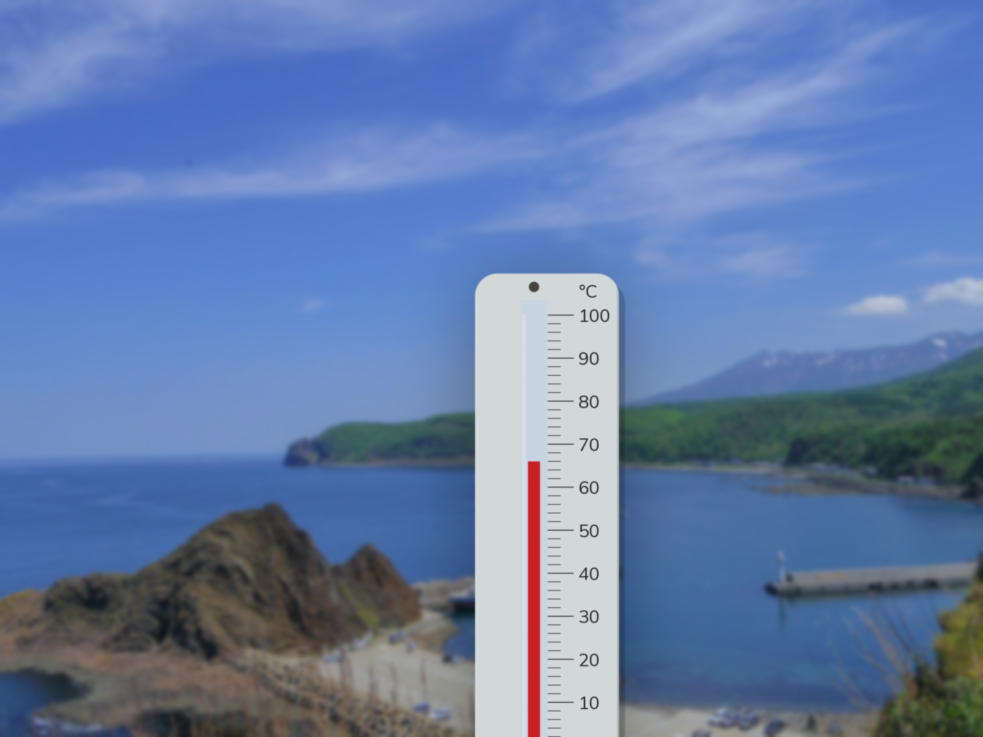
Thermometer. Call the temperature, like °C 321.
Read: °C 66
